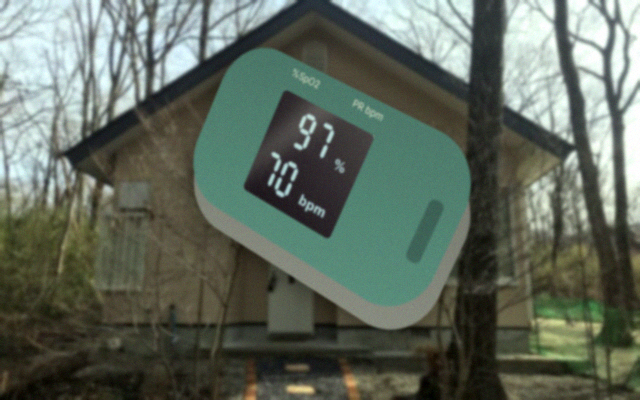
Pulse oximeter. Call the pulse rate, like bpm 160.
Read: bpm 70
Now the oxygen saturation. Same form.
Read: % 97
